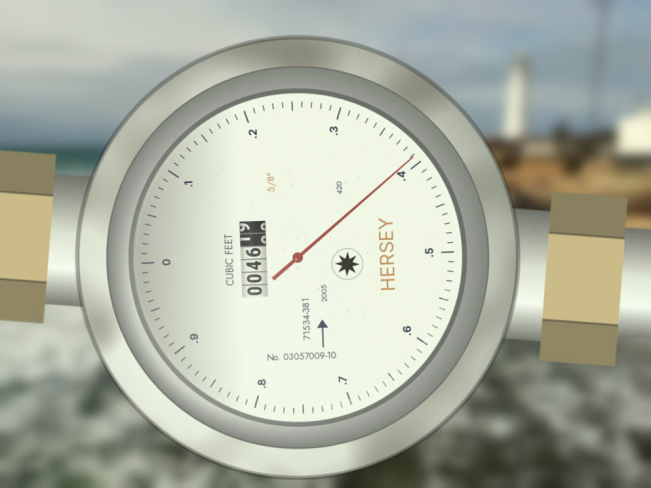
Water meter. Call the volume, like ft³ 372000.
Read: ft³ 4619.39
